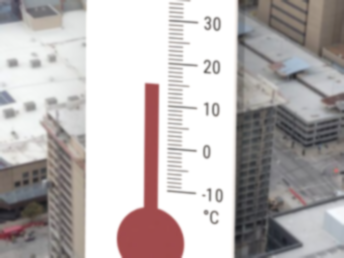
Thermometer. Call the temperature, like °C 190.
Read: °C 15
